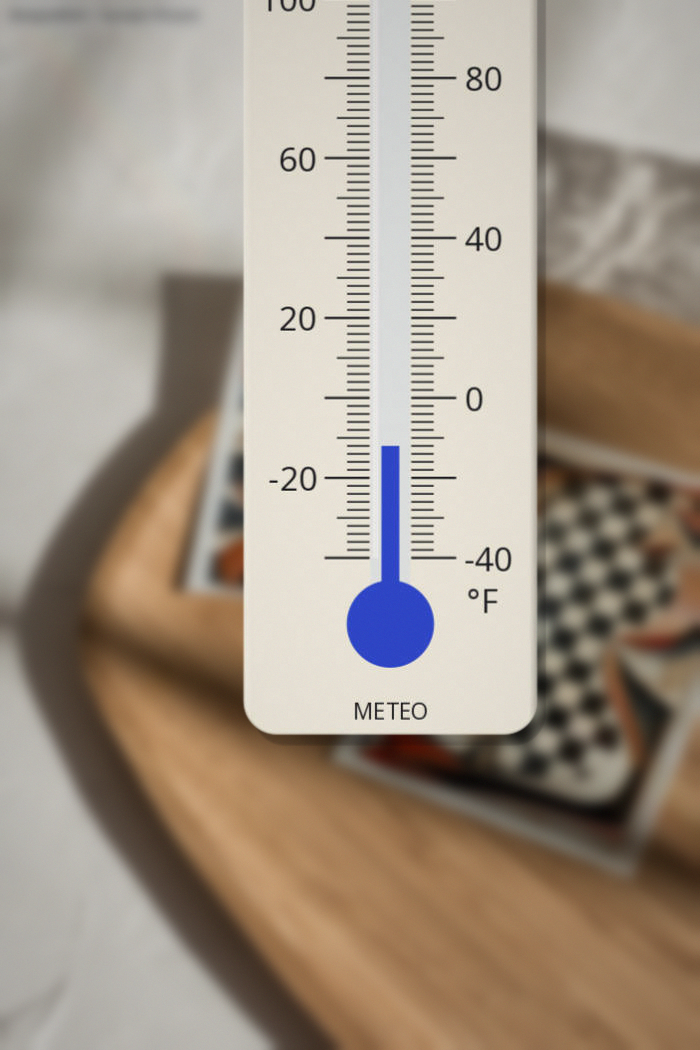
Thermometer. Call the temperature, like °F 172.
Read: °F -12
